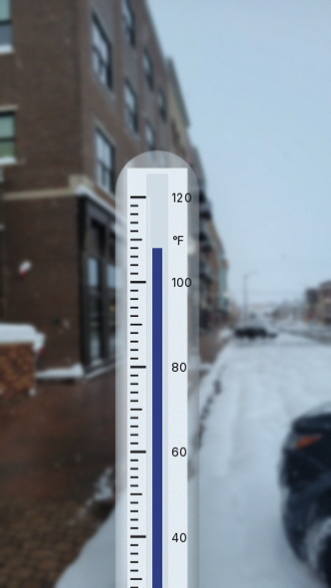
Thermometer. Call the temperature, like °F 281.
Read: °F 108
